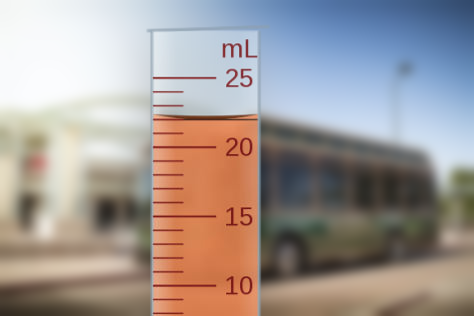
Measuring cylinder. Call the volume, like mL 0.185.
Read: mL 22
